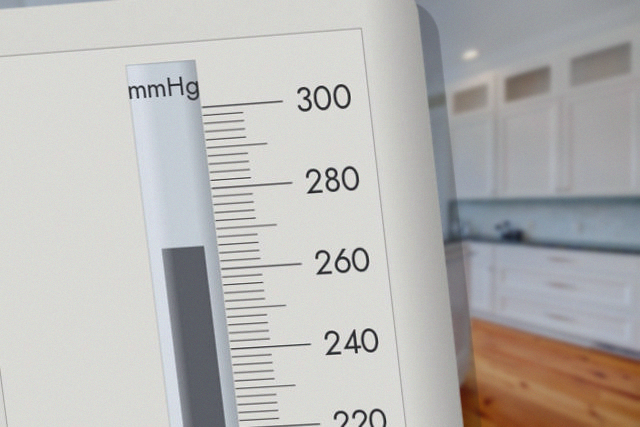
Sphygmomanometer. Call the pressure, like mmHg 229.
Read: mmHg 266
